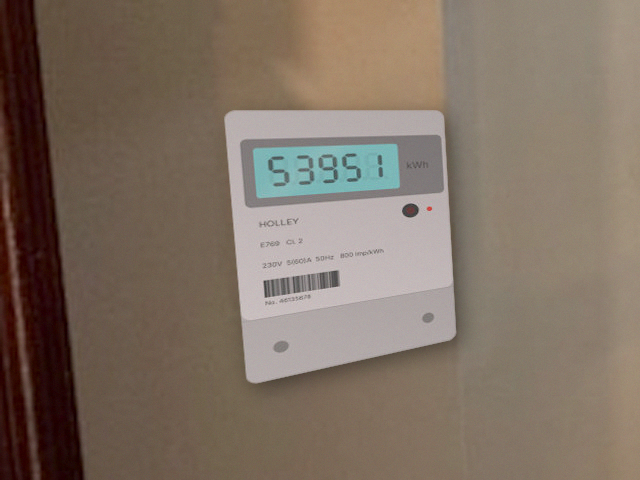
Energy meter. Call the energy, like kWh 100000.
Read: kWh 53951
